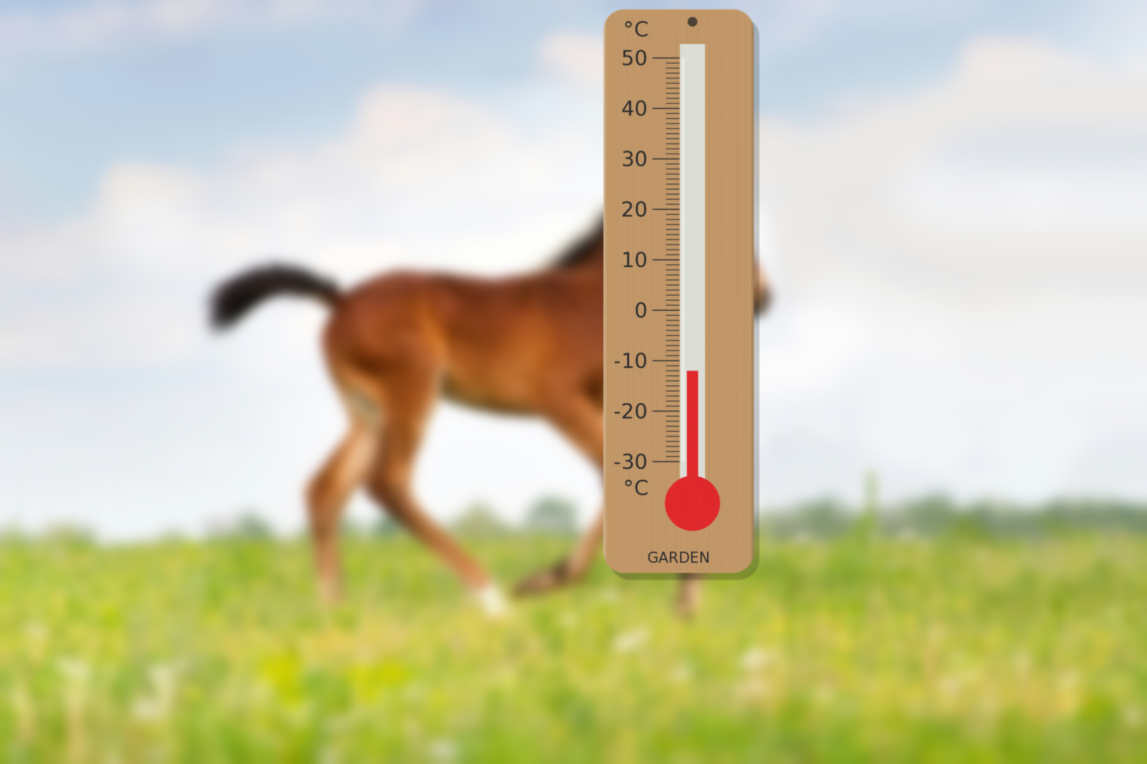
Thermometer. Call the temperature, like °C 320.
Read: °C -12
